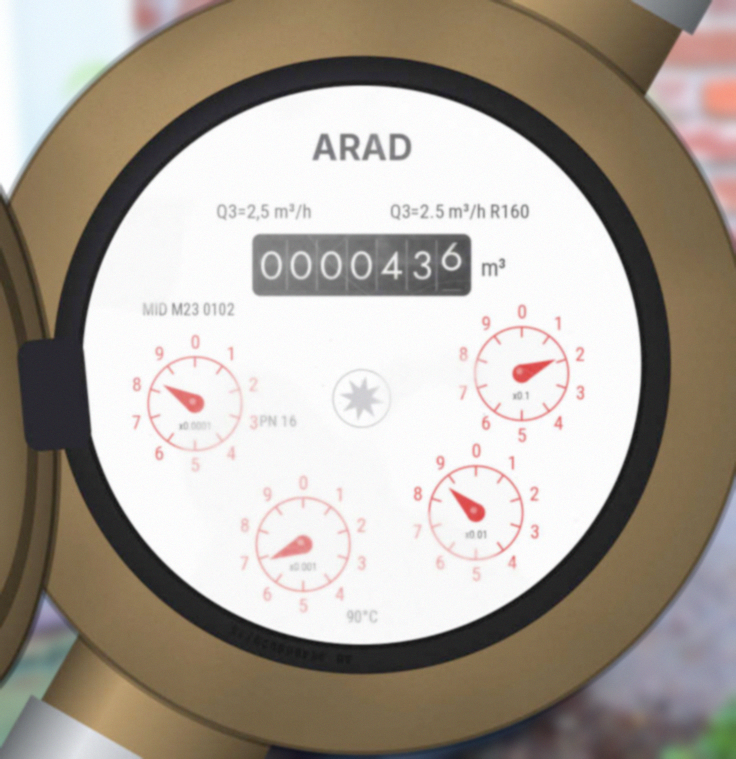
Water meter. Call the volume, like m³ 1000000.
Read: m³ 436.1868
